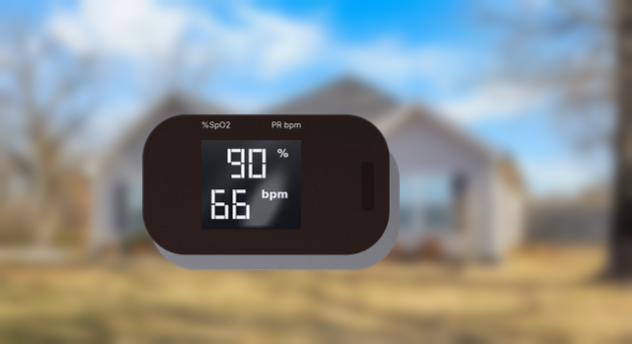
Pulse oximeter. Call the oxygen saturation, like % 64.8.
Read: % 90
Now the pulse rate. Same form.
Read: bpm 66
